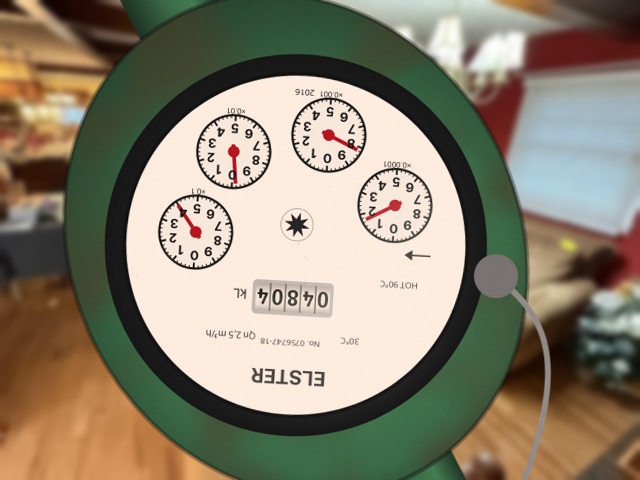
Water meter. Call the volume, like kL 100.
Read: kL 4804.3981
